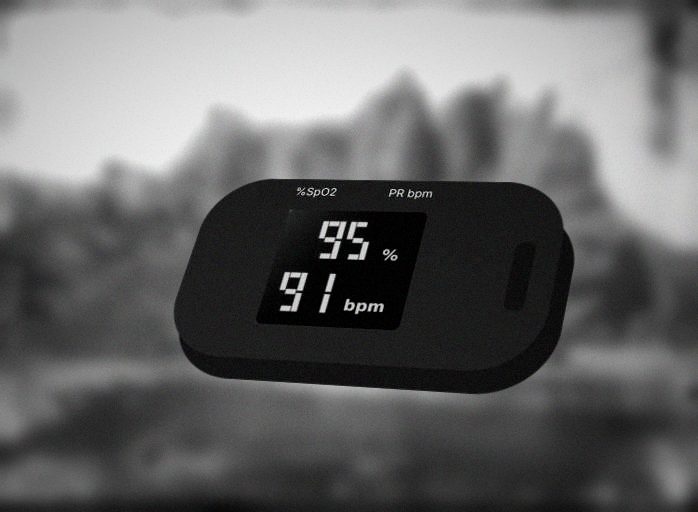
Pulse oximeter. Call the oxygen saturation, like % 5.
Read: % 95
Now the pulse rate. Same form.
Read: bpm 91
